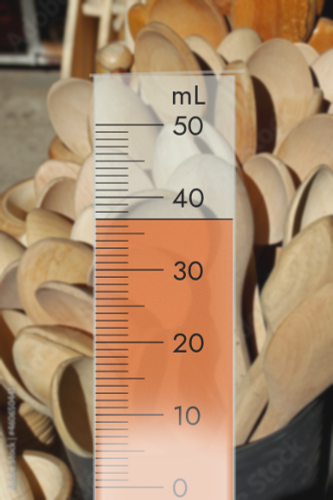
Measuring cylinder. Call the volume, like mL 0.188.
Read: mL 37
